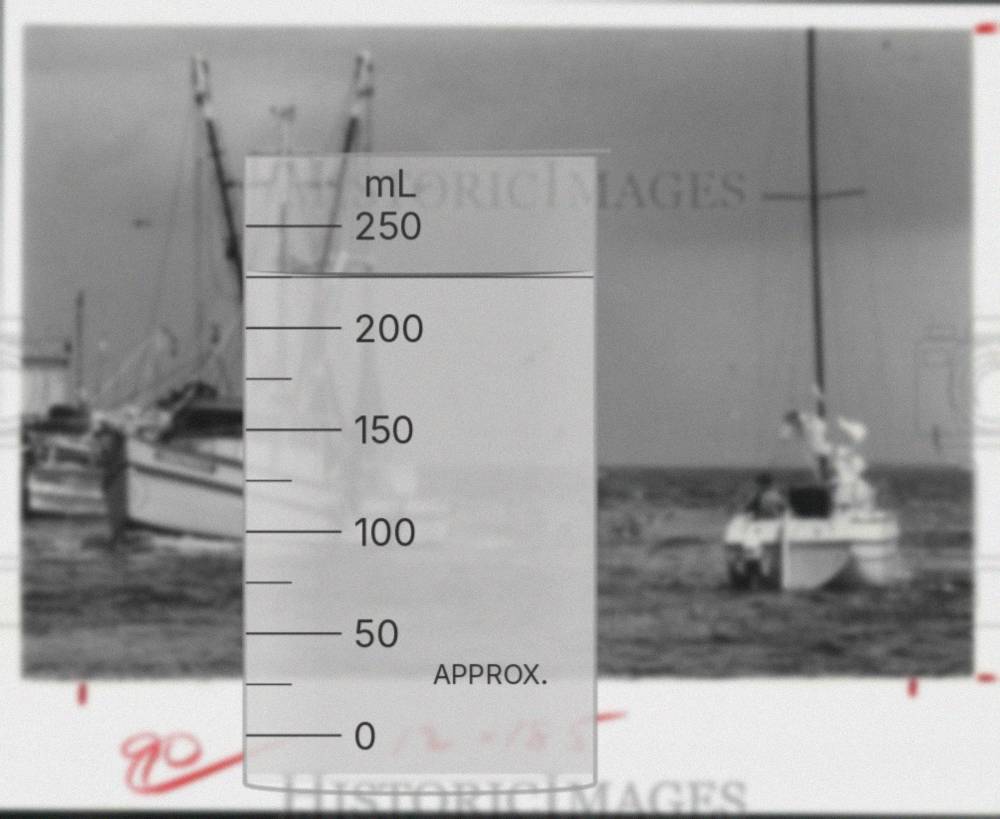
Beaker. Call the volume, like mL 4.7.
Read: mL 225
